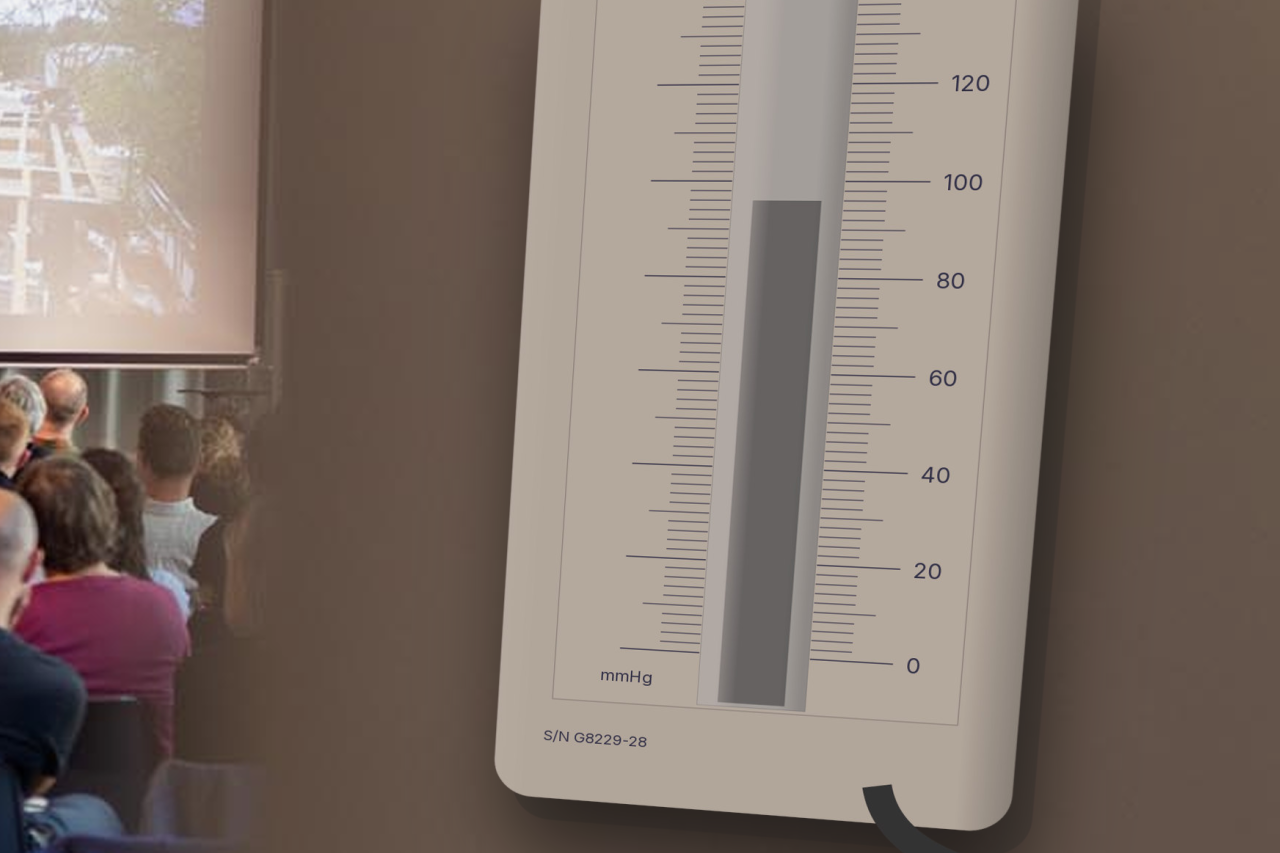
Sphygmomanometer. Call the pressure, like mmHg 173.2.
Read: mmHg 96
